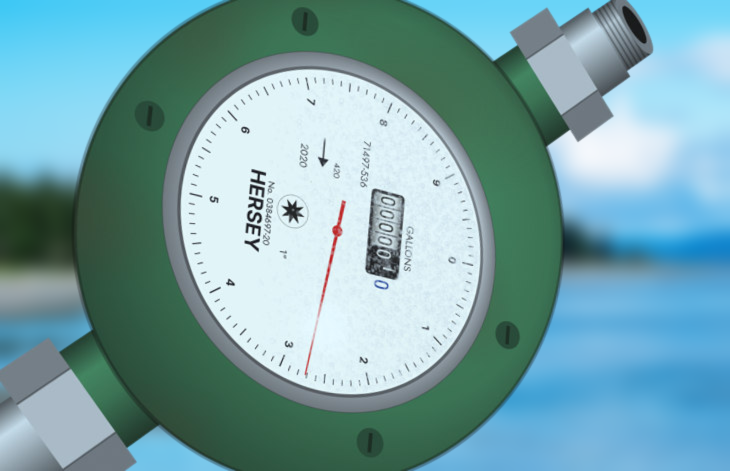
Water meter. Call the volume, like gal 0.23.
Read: gal 12.7
